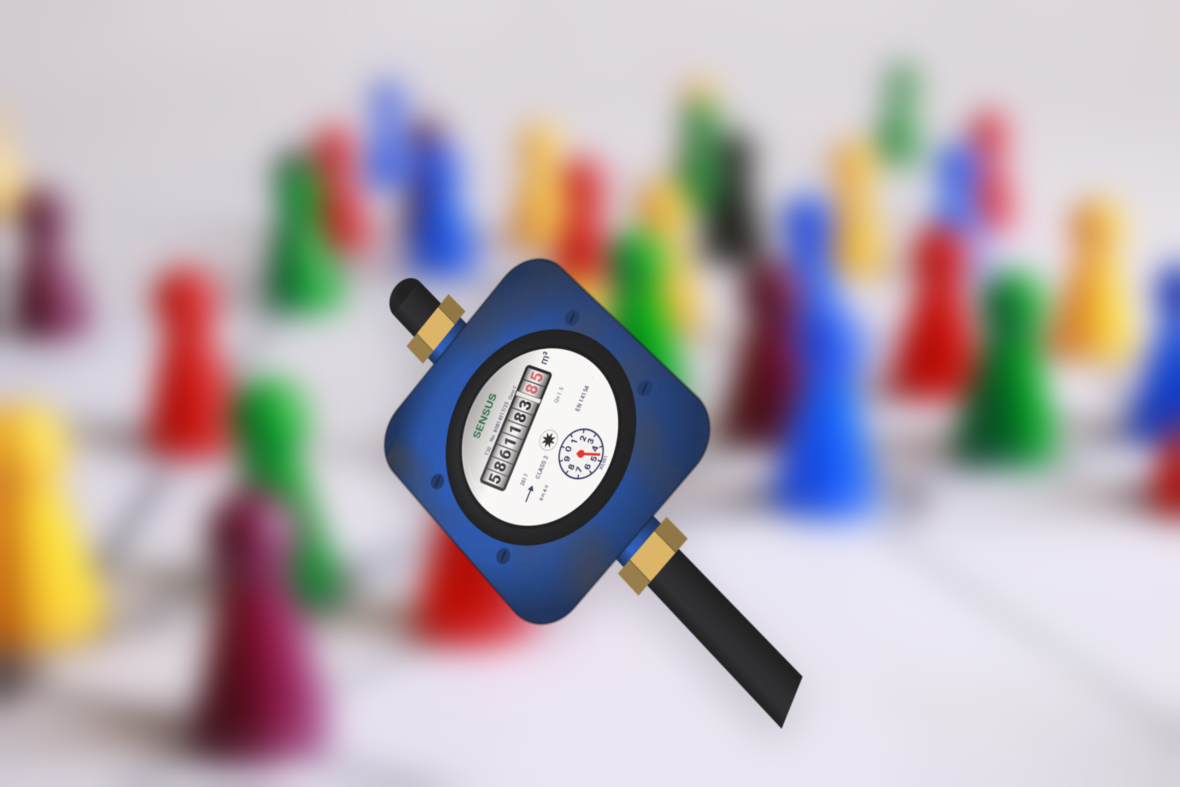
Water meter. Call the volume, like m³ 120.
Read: m³ 5861183.854
